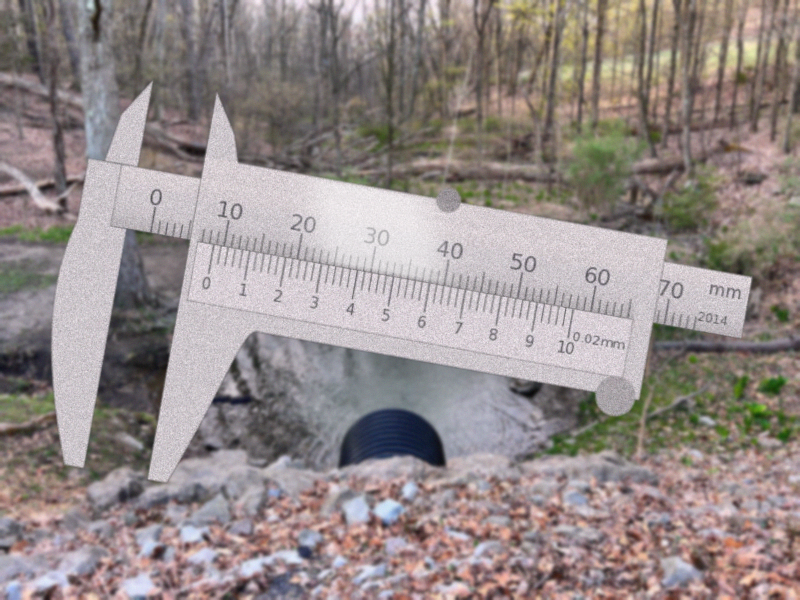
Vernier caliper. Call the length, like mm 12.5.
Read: mm 8.6
